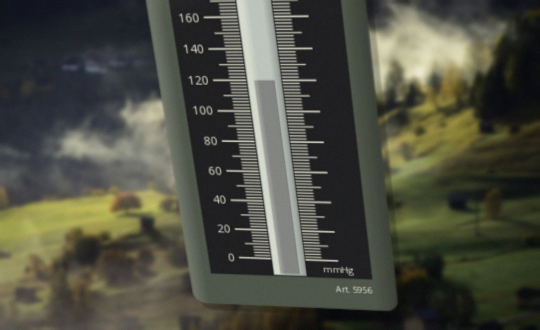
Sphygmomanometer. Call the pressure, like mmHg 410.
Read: mmHg 120
